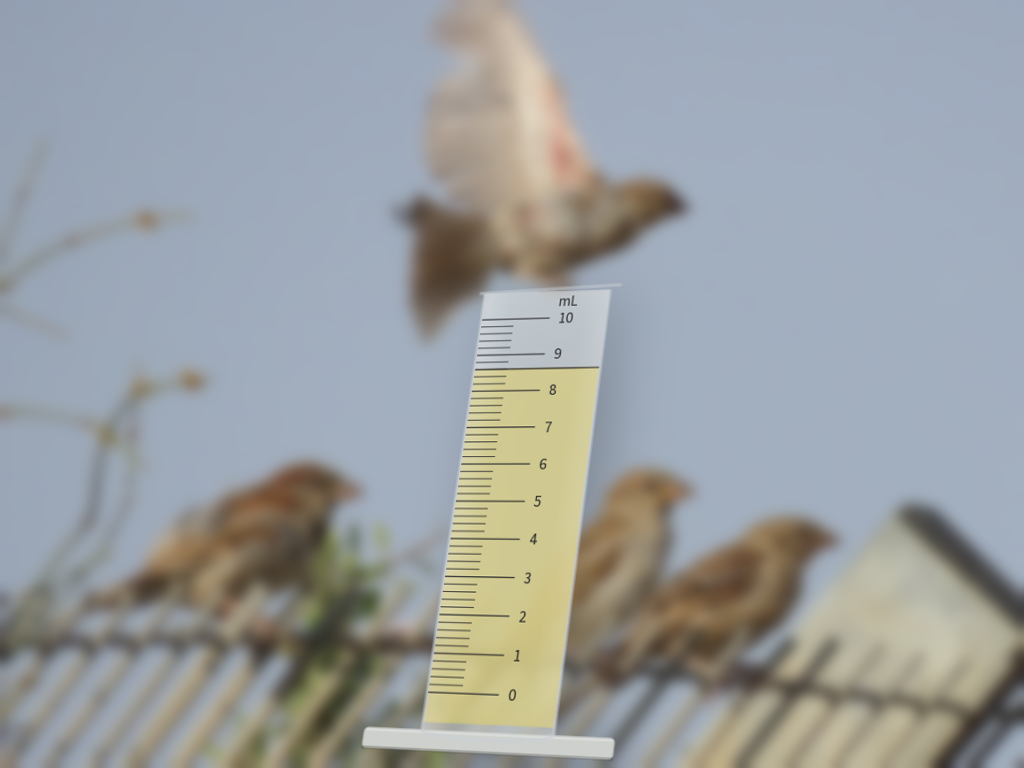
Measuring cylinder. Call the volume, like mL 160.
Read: mL 8.6
